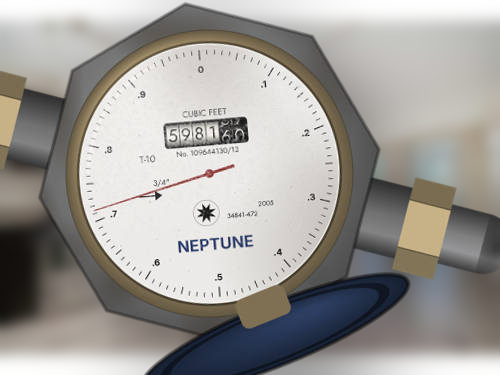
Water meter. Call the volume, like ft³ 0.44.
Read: ft³ 598159.71
